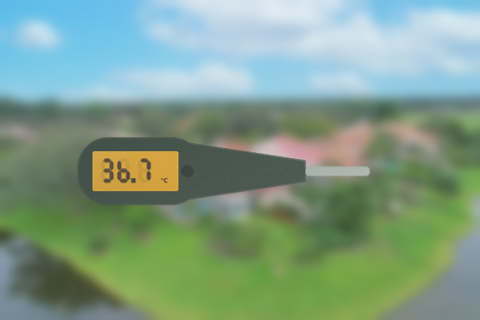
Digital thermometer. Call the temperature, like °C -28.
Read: °C 36.7
